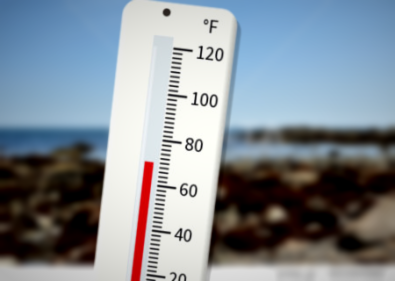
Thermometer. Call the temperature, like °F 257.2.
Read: °F 70
